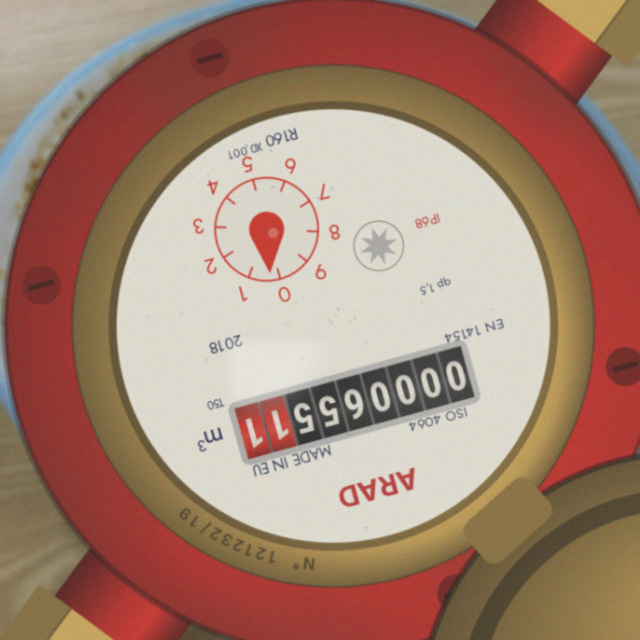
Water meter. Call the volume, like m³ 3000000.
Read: m³ 655.110
